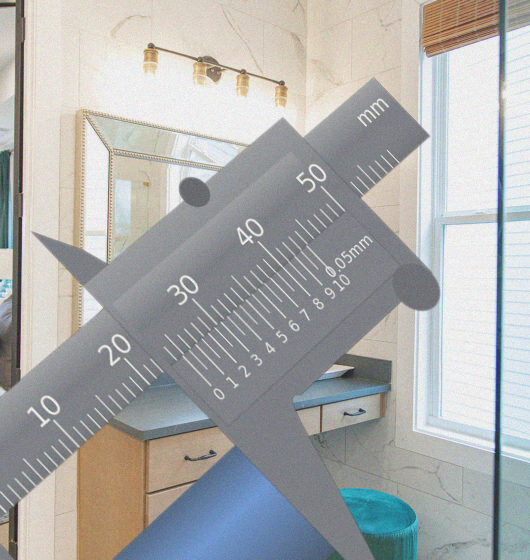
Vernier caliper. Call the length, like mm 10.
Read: mm 24.8
